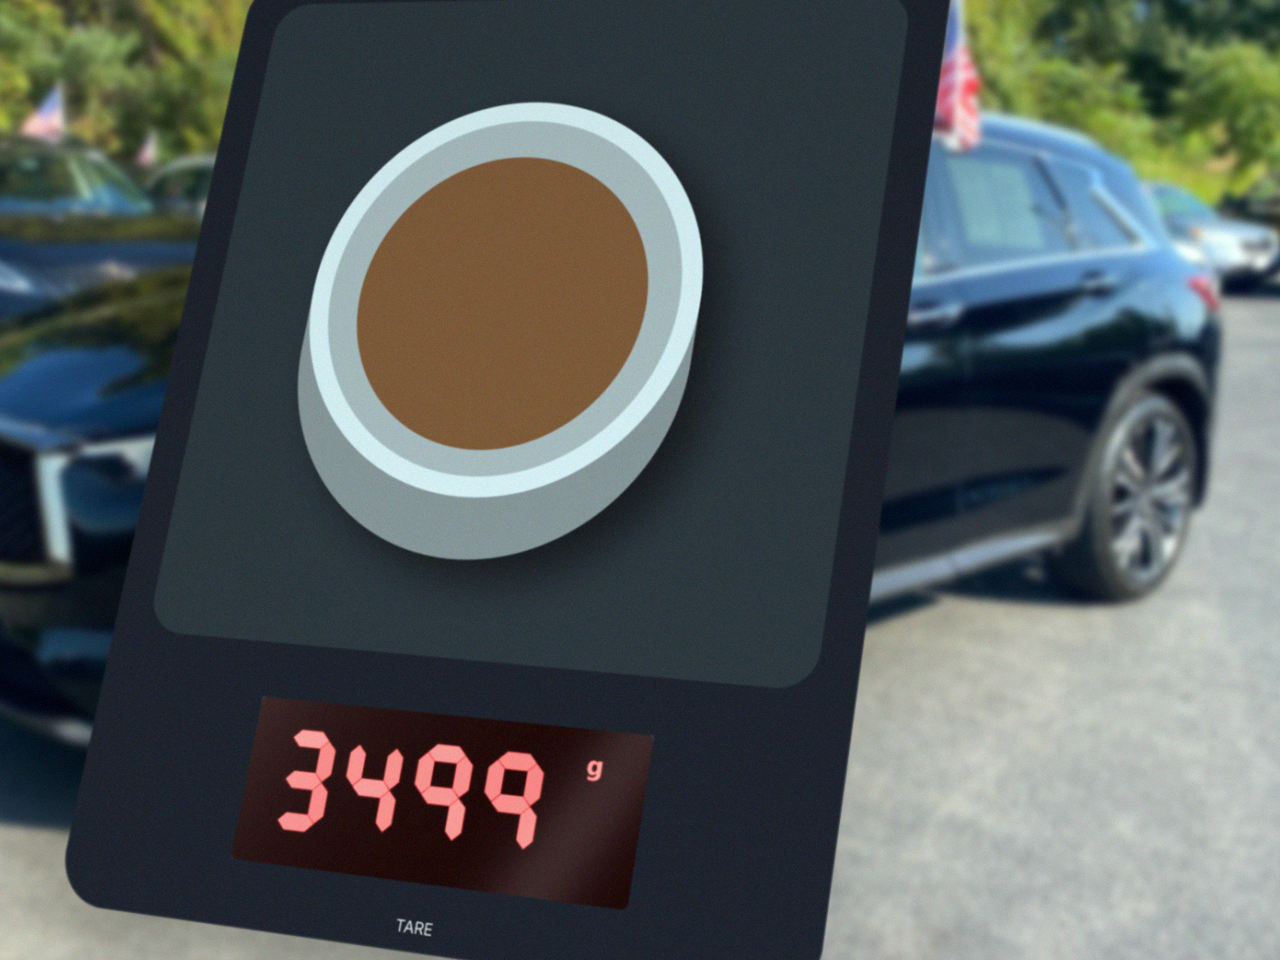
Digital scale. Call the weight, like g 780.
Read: g 3499
